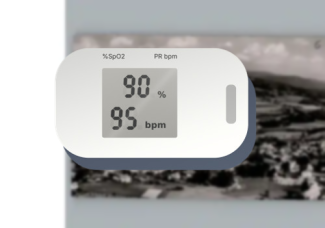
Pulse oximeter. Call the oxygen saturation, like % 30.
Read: % 90
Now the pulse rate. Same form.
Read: bpm 95
